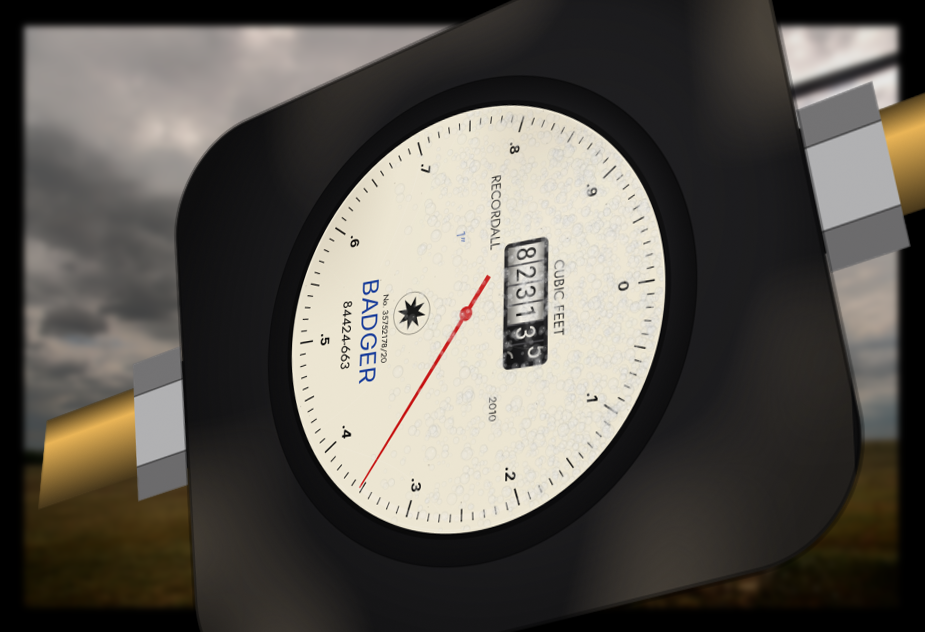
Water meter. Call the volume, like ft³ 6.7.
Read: ft³ 823135.35
